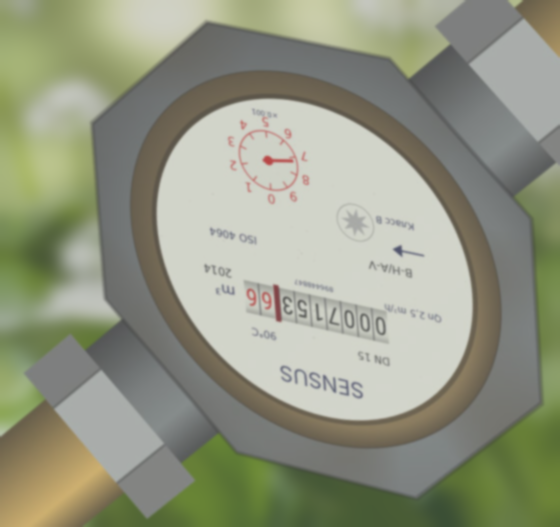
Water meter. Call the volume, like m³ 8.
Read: m³ 7153.667
